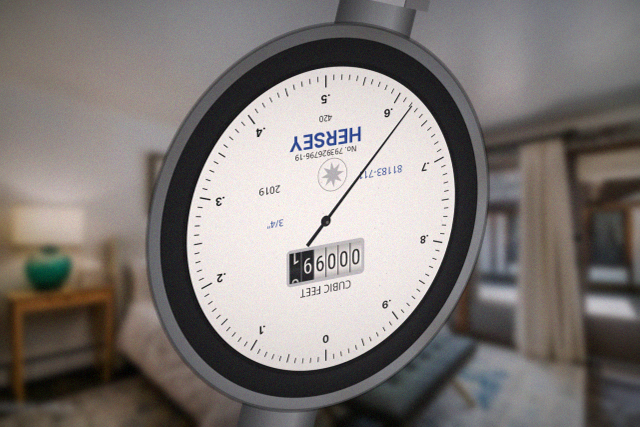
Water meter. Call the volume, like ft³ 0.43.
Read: ft³ 990.62
